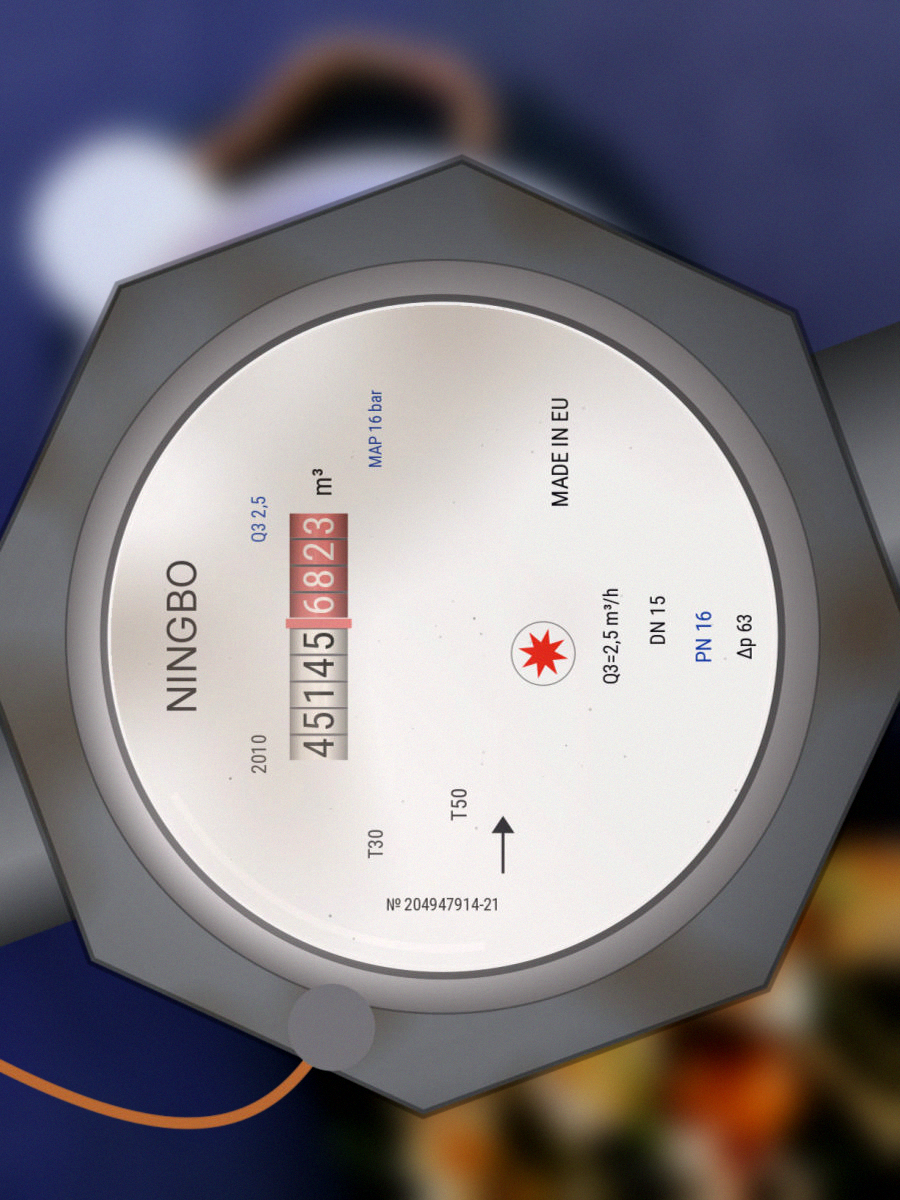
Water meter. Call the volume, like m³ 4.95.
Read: m³ 45145.6823
